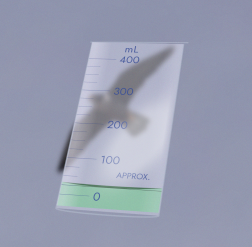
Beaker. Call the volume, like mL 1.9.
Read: mL 25
